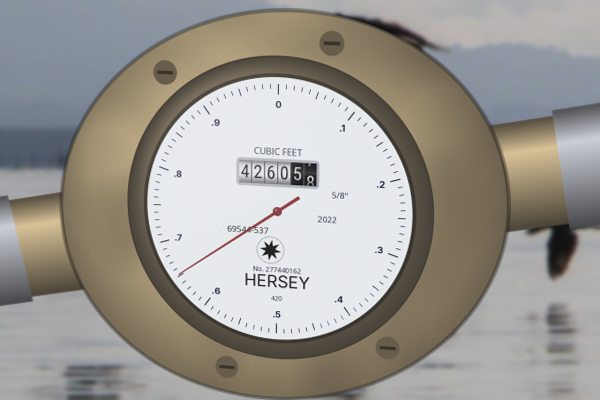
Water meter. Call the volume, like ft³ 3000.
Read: ft³ 426057.65
